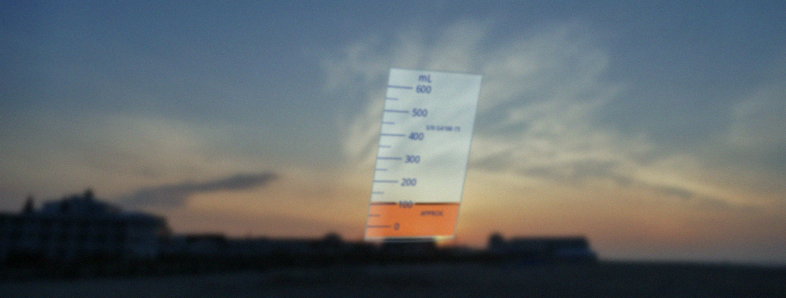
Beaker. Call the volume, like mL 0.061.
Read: mL 100
